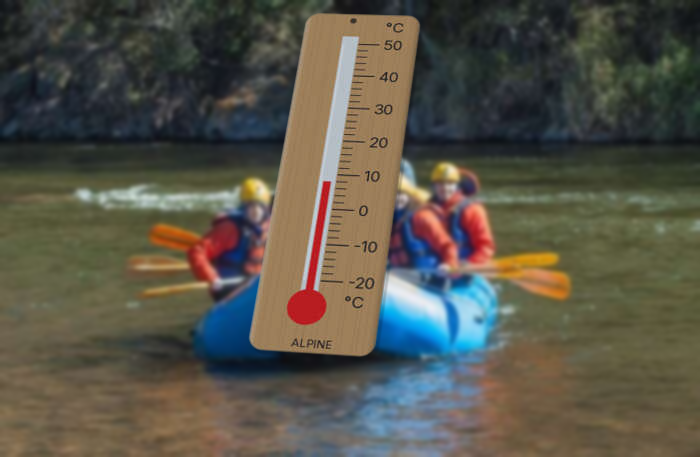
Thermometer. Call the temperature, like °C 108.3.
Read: °C 8
